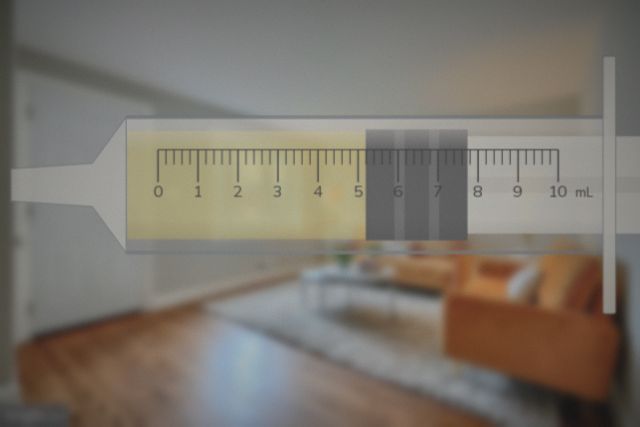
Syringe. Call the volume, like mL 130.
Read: mL 5.2
